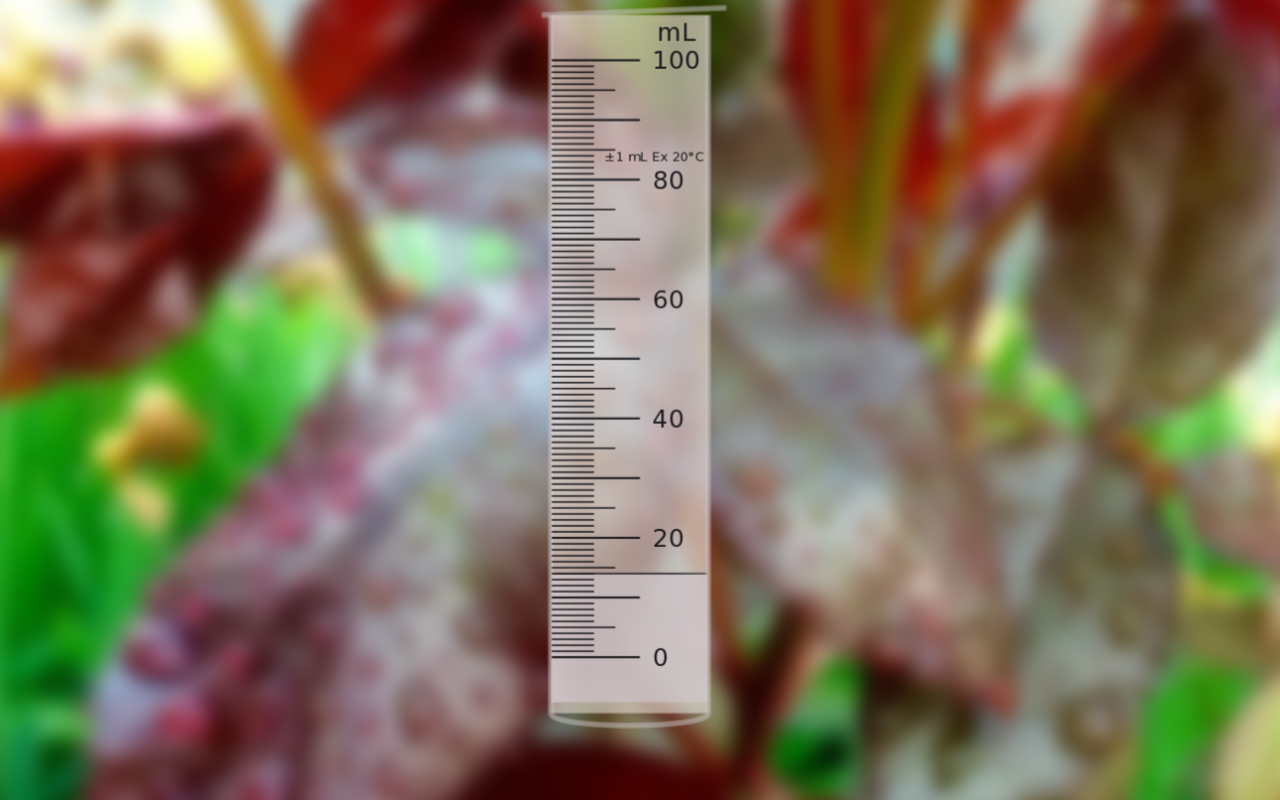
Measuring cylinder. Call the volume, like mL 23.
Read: mL 14
